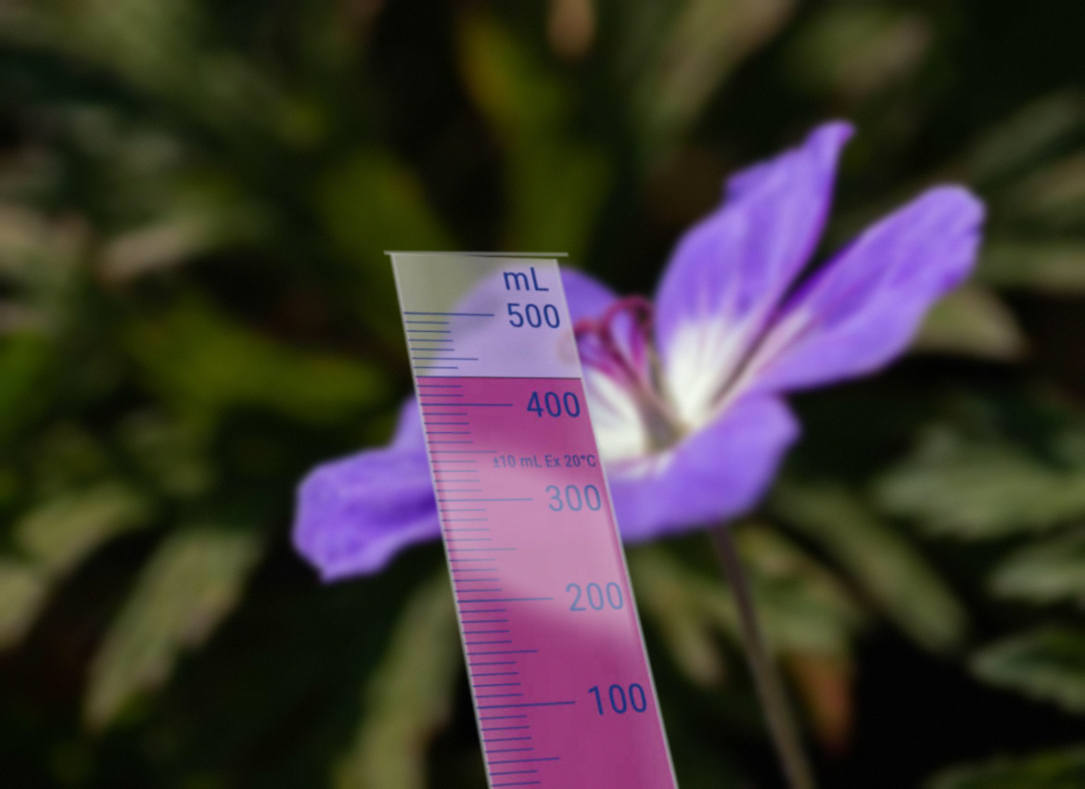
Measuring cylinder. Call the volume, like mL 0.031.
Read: mL 430
